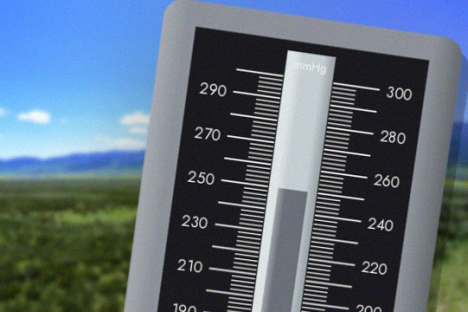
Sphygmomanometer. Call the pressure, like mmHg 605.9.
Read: mmHg 250
